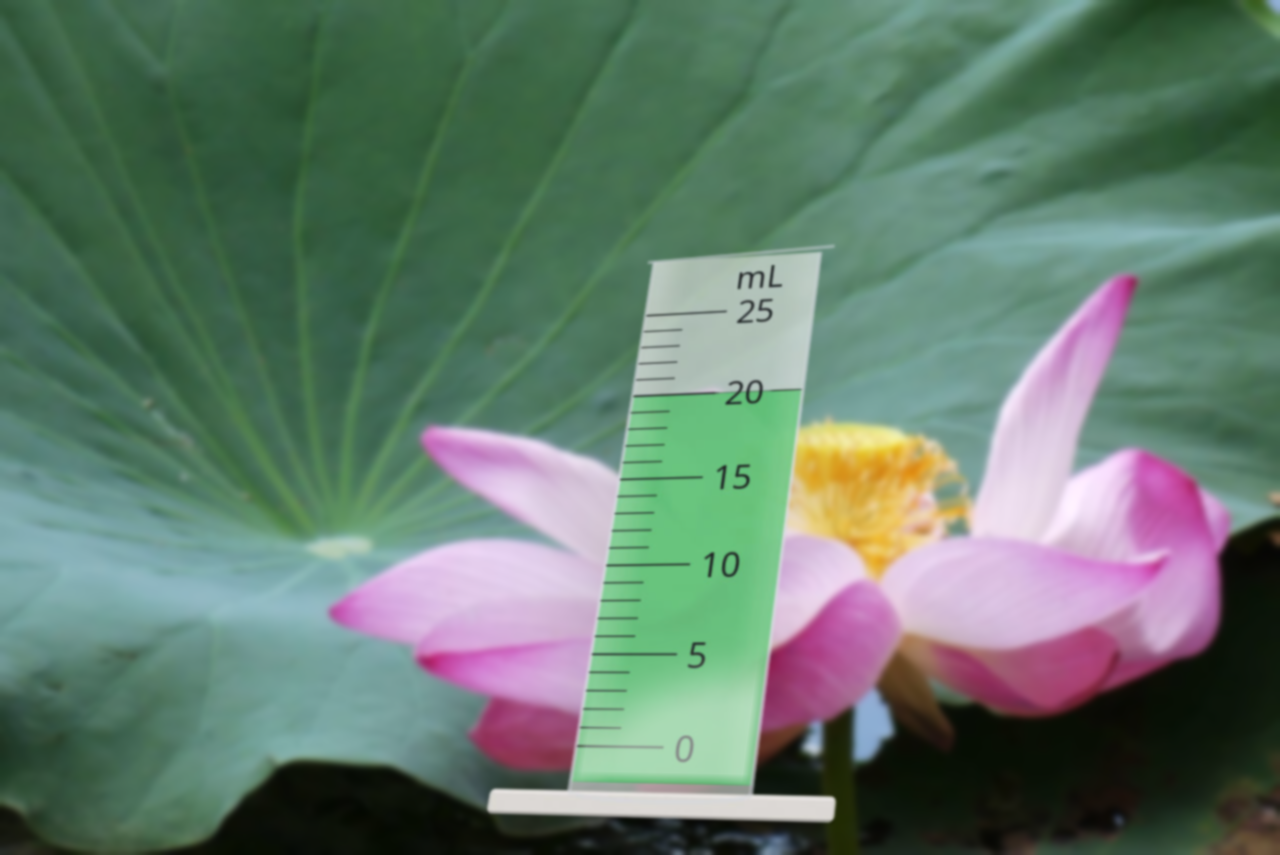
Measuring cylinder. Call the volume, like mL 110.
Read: mL 20
